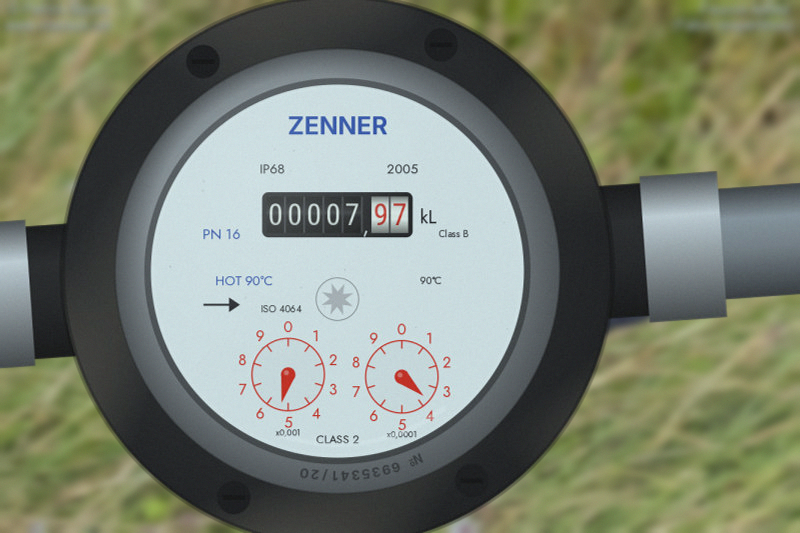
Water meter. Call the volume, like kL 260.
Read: kL 7.9753
